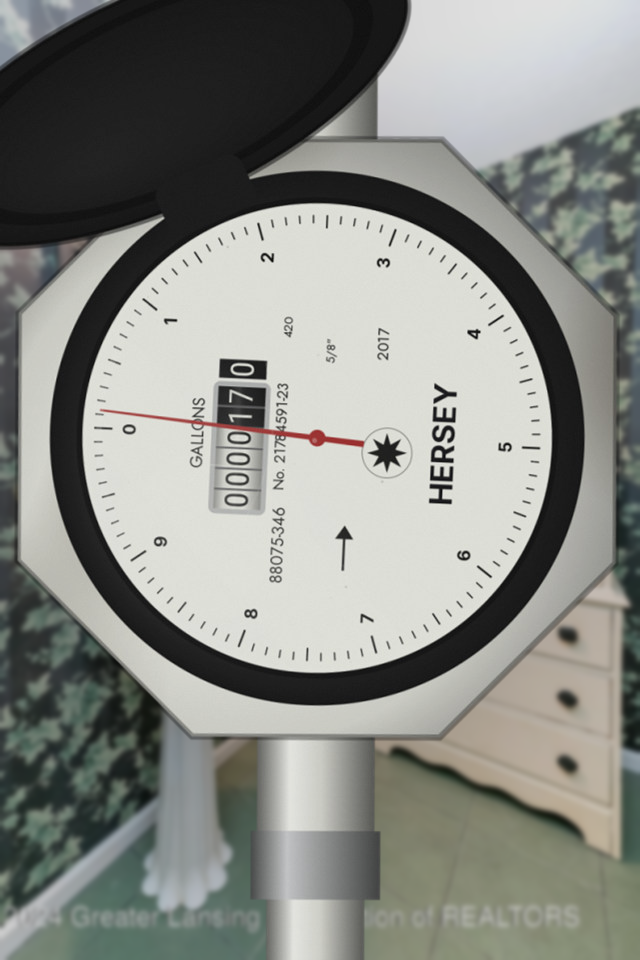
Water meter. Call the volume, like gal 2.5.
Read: gal 170.1
